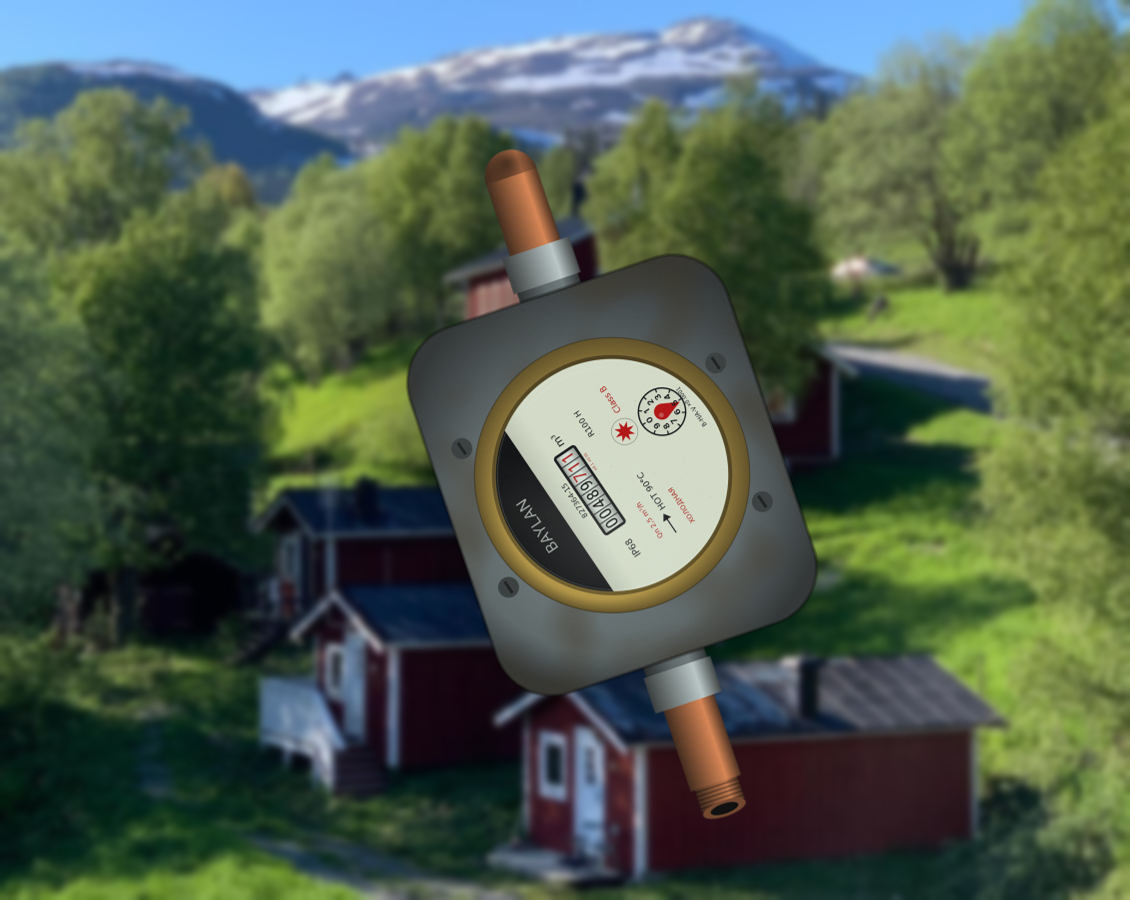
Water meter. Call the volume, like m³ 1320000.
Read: m³ 489.7115
